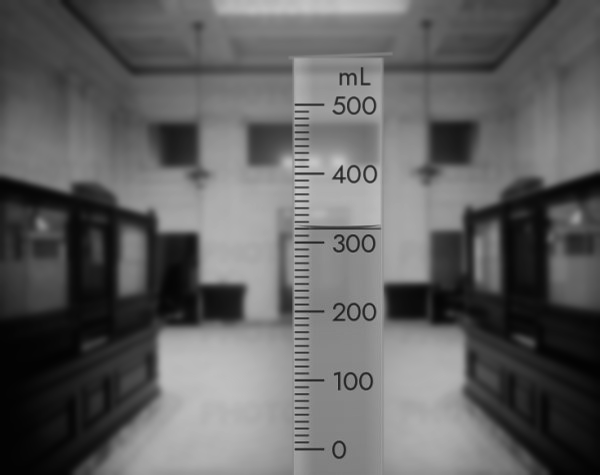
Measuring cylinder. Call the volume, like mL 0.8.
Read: mL 320
